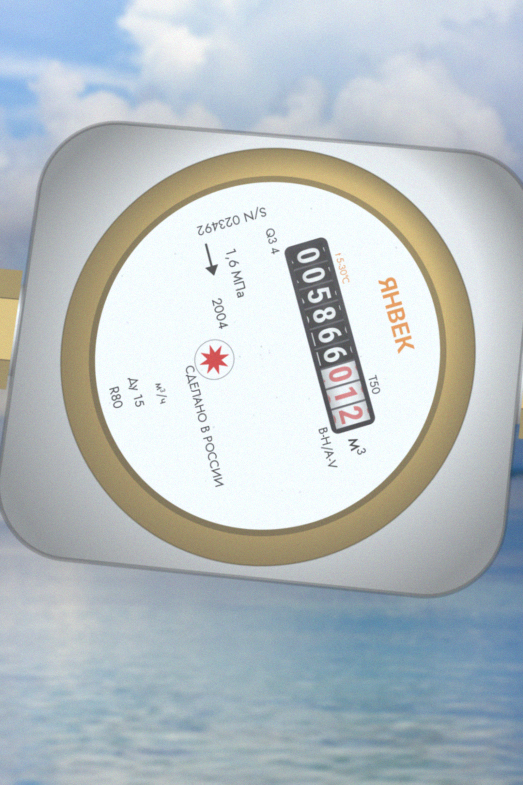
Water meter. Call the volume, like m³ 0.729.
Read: m³ 5866.012
